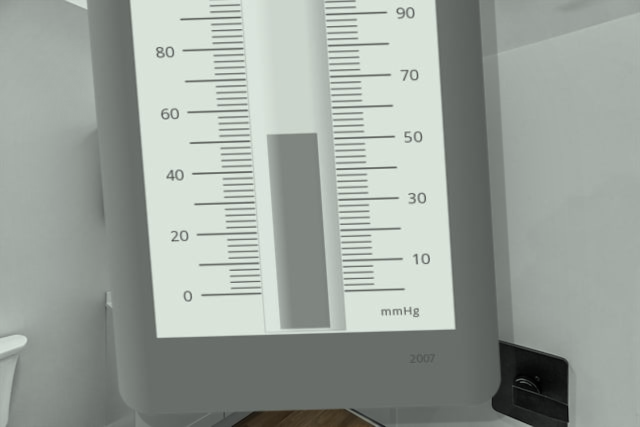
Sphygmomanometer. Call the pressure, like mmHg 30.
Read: mmHg 52
